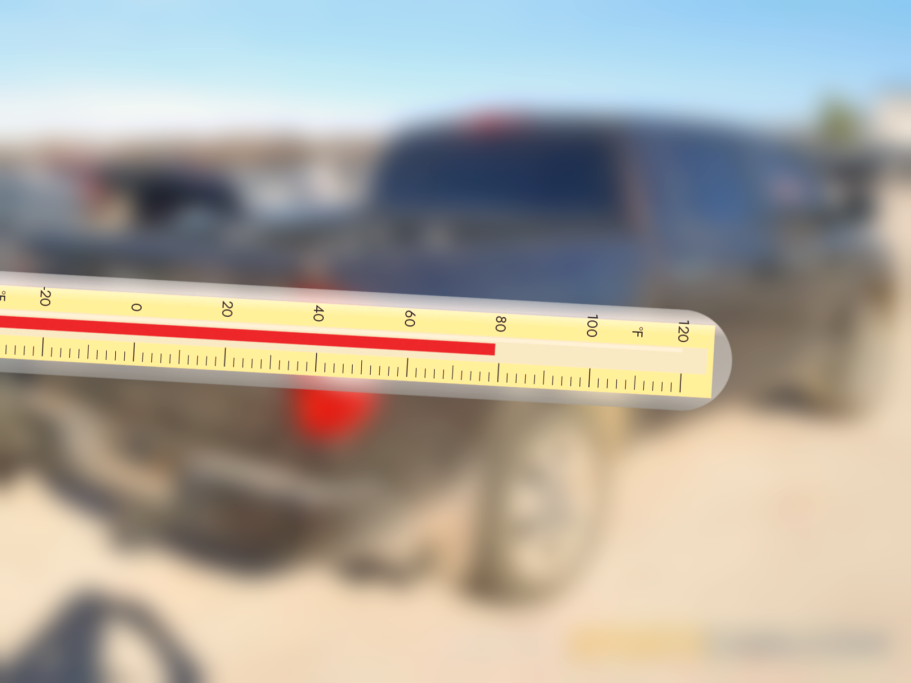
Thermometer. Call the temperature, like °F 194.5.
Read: °F 79
